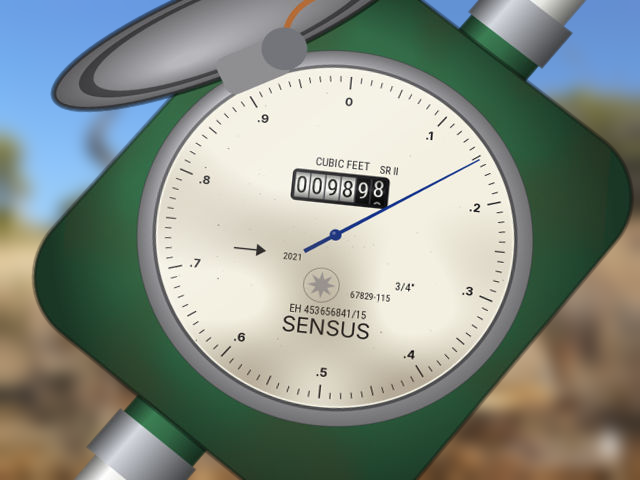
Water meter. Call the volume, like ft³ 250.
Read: ft³ 9898.15
